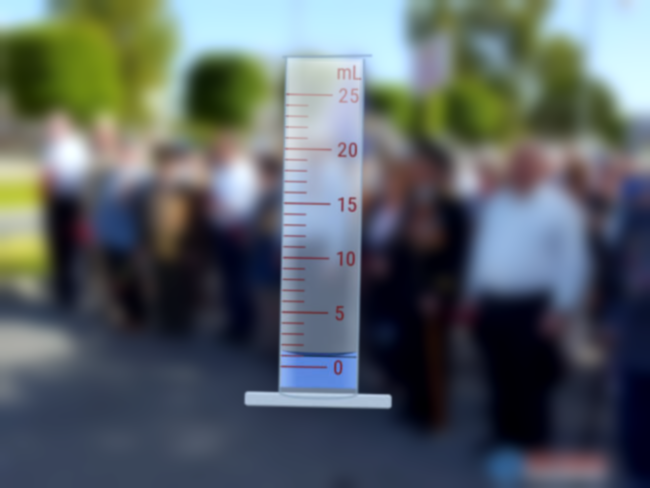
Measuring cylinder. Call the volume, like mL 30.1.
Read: mL 1
